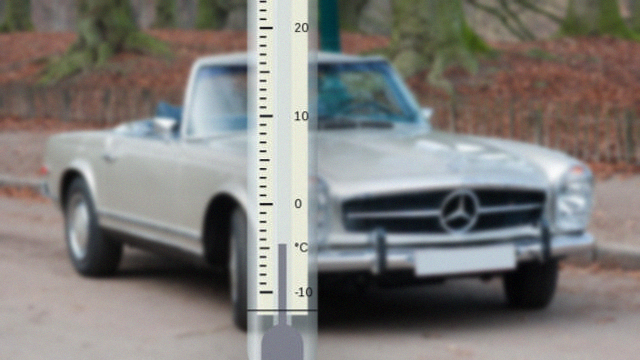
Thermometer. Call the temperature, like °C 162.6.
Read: °C -4.5
